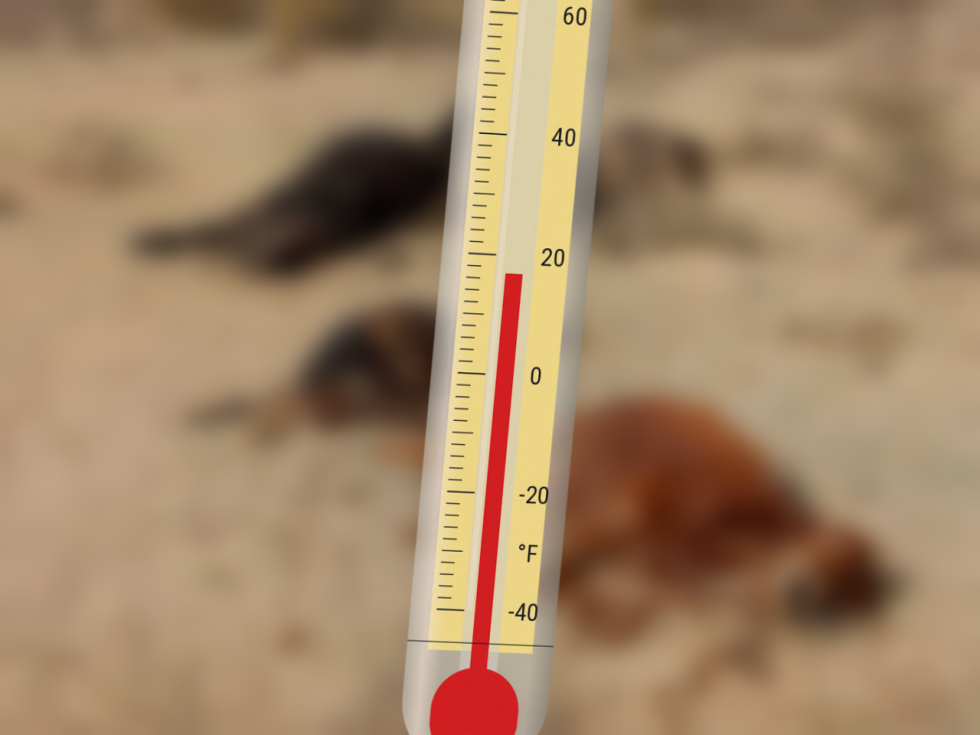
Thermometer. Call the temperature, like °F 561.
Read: °F 17
